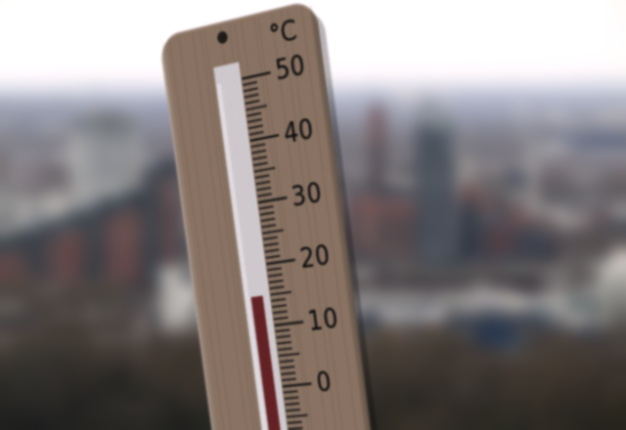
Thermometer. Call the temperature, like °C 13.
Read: °C 15
